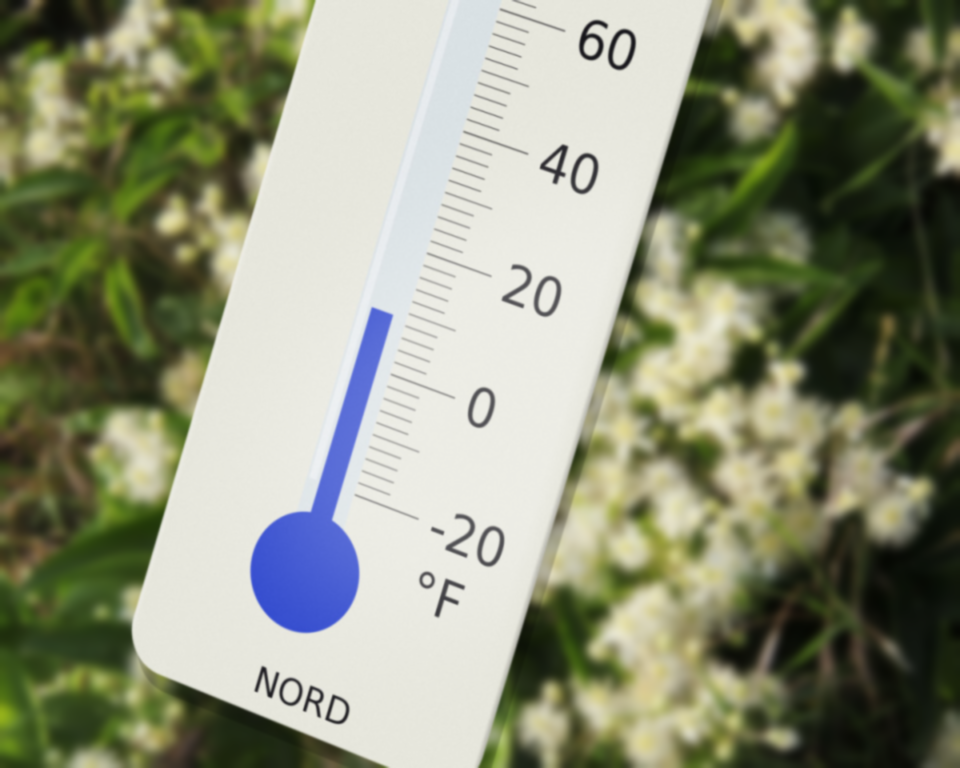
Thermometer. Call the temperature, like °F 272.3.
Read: °F 9
